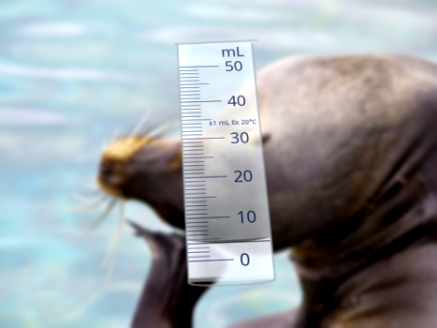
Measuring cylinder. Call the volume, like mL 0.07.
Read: mL 4
